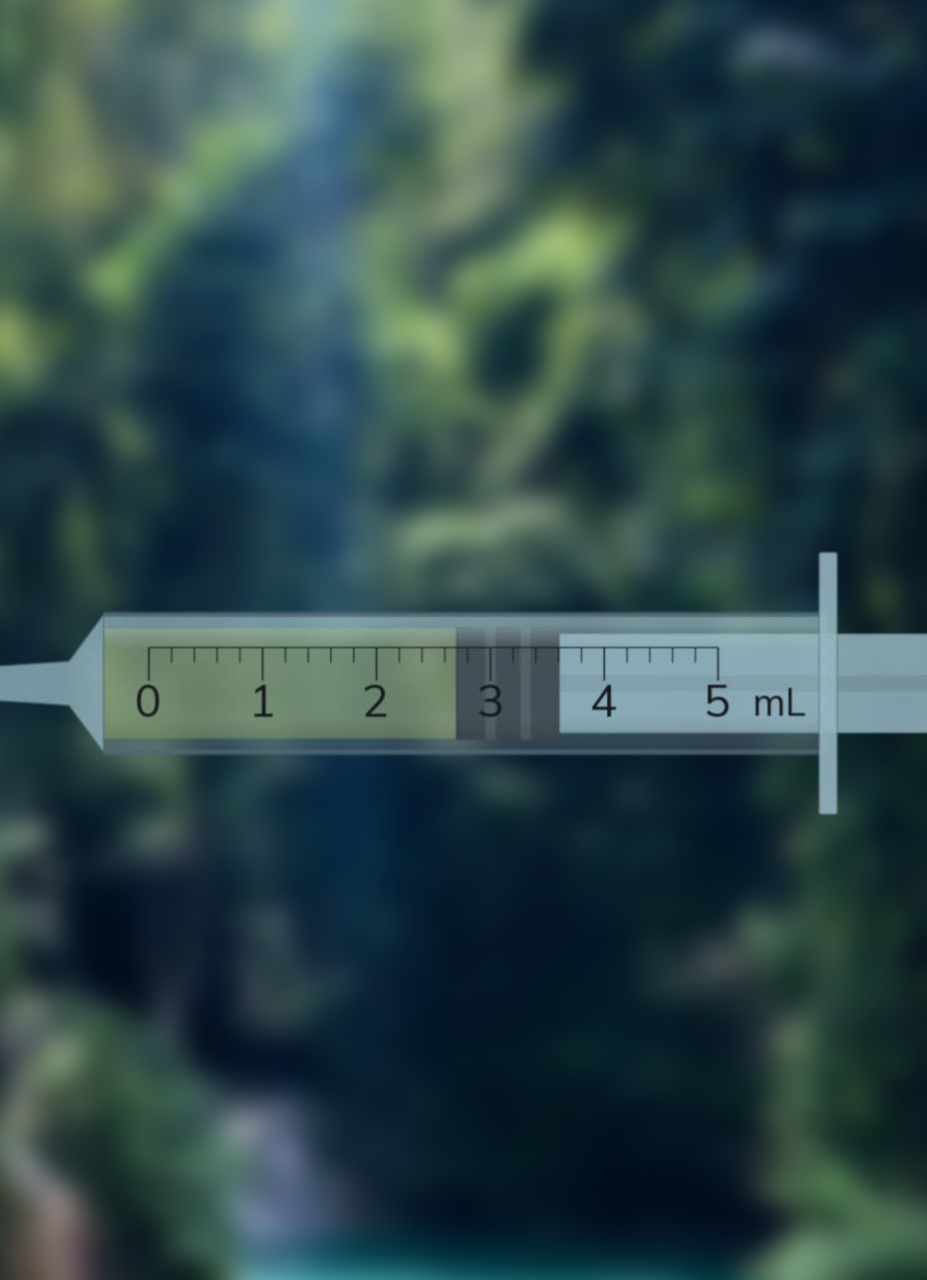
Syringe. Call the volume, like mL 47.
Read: mL 2.7
